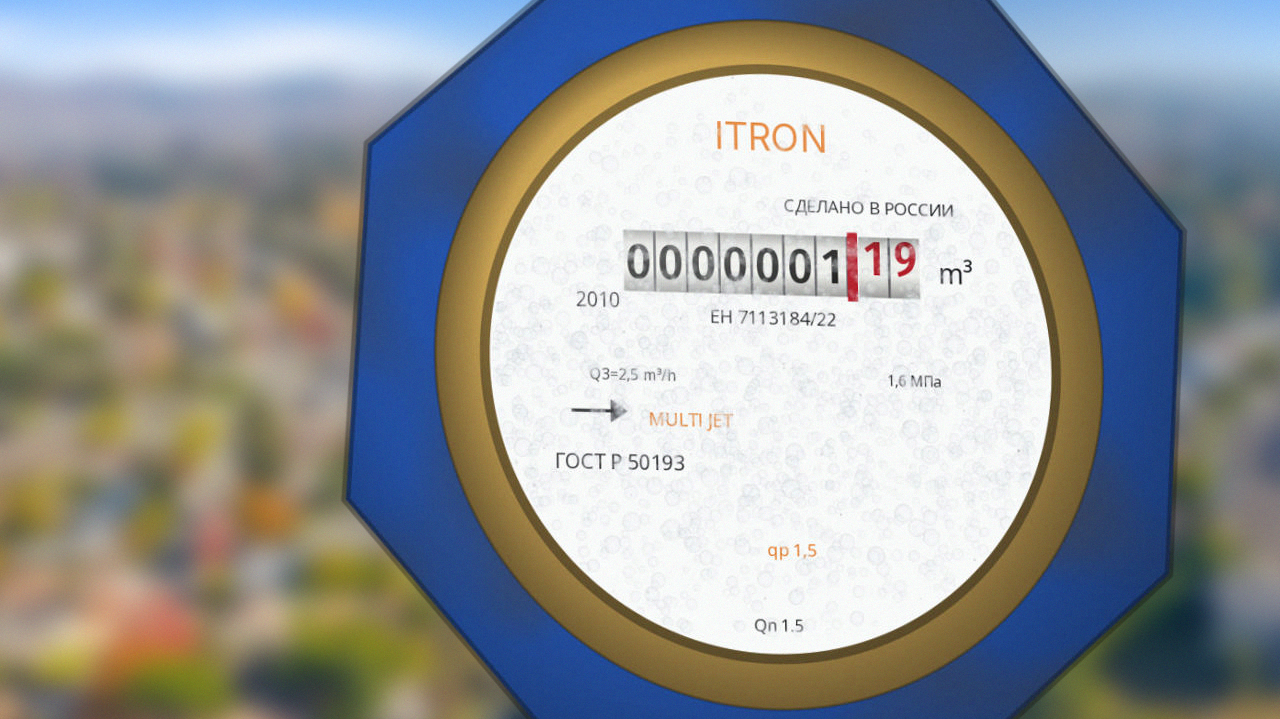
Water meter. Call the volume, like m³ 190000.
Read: m³ 1.19
